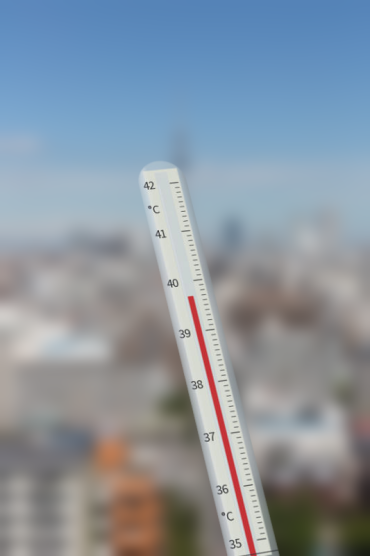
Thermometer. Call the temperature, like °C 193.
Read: °C 39.7
